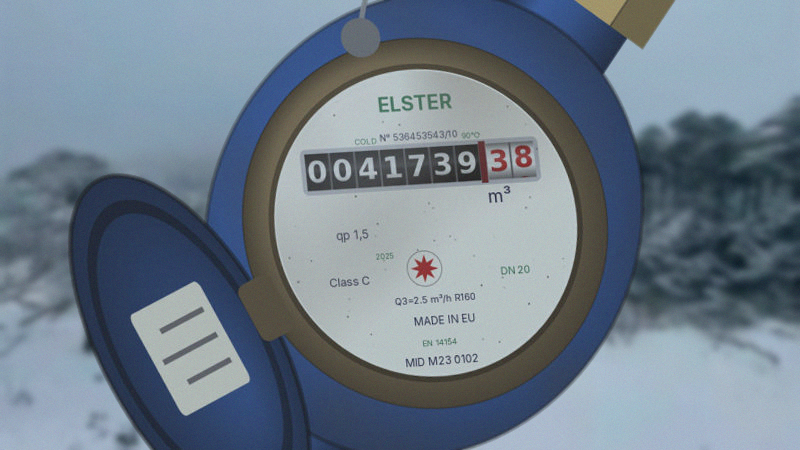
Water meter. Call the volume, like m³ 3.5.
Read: m³ 41739.38
